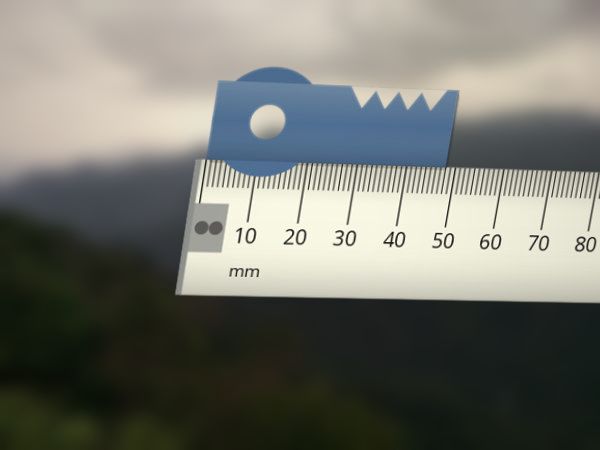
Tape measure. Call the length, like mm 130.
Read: mm 48
